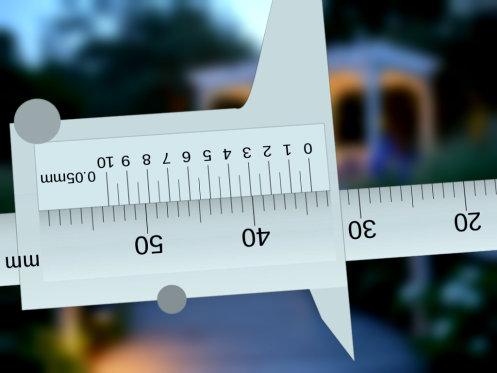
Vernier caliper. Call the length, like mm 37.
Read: mm 34.4
